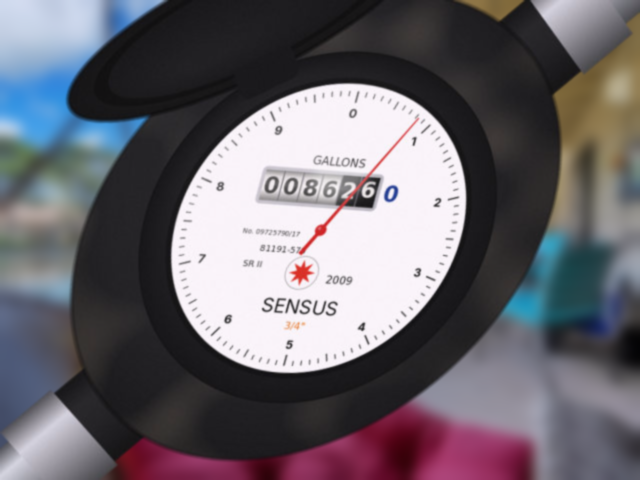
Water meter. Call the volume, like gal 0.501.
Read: gal 86260.8
